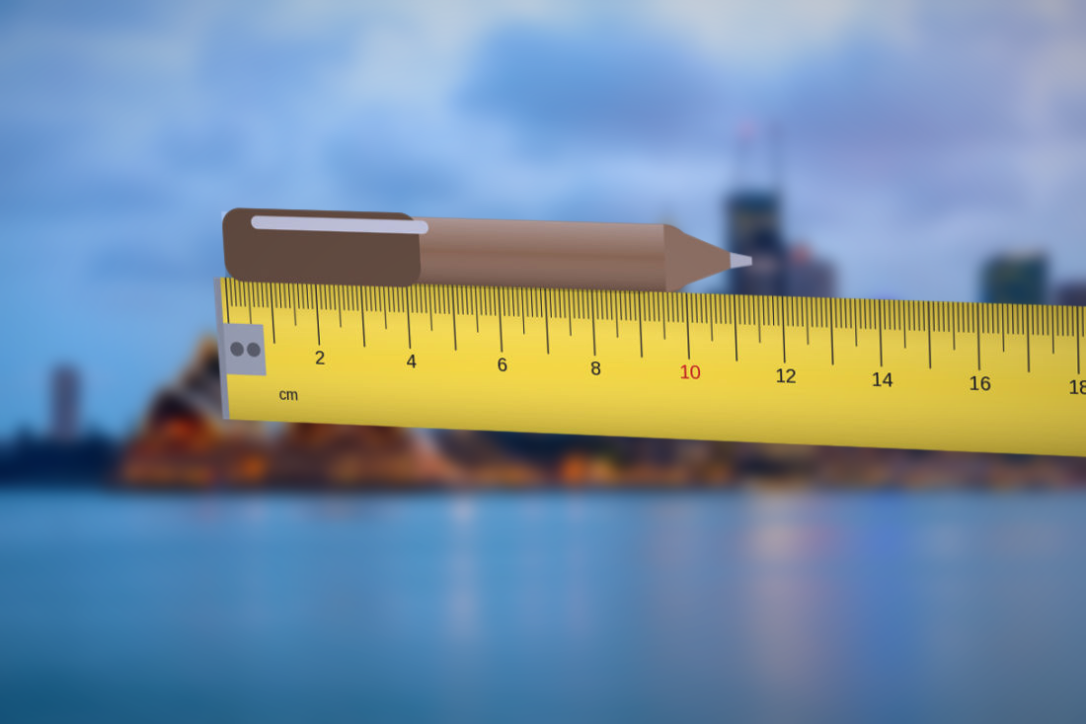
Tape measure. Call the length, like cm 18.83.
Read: cm 11.4
